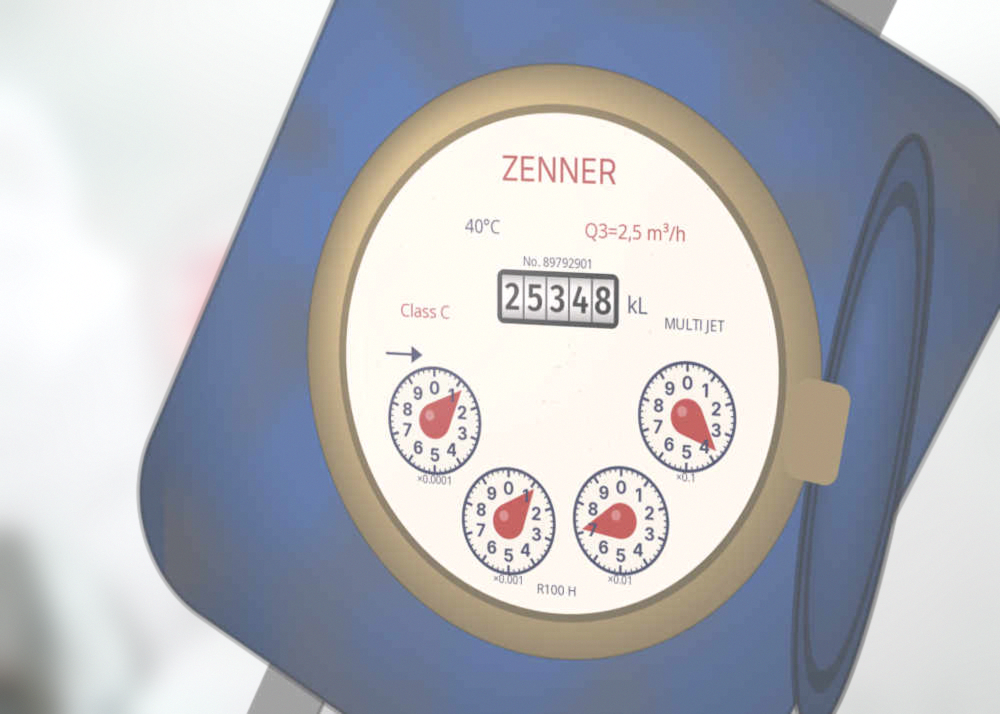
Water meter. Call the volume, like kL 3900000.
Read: kL 25348.3711
